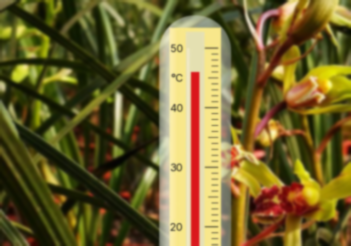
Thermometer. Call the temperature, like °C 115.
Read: °C 46
